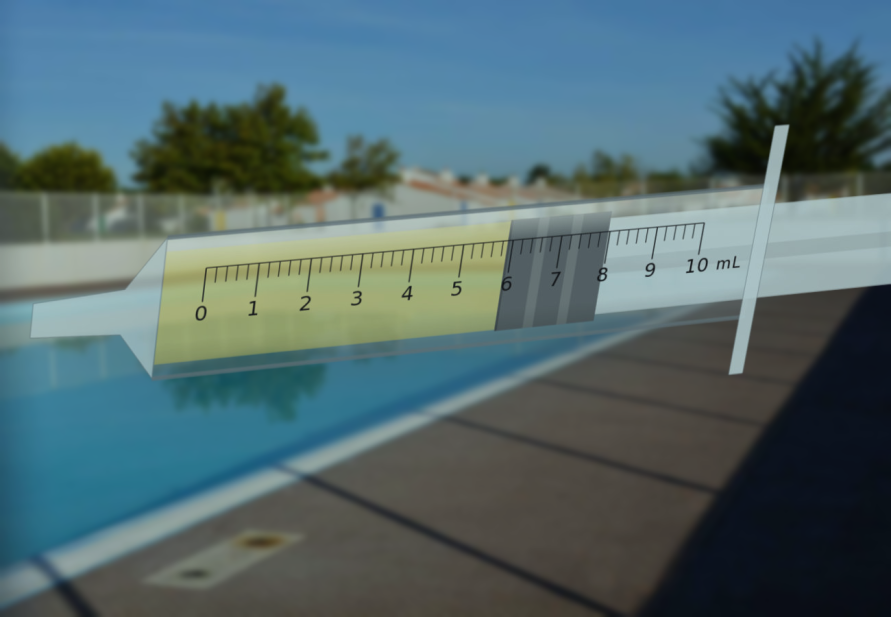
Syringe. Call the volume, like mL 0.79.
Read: mL 5.9
